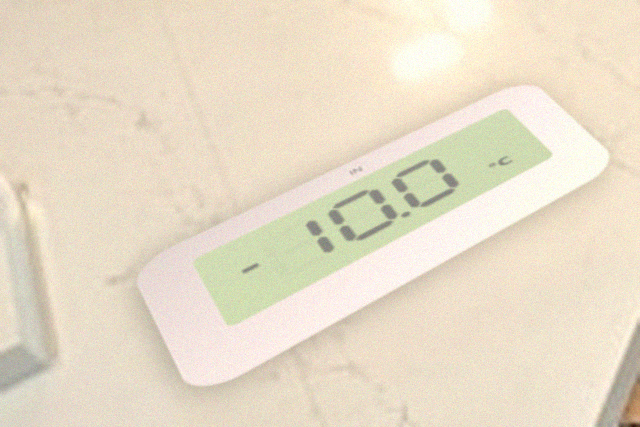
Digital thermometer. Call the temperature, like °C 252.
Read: °C -10.0
